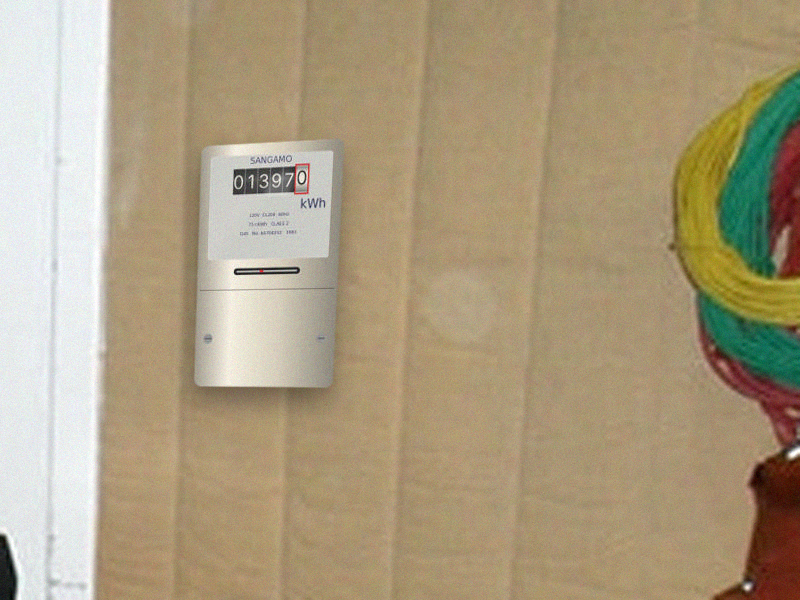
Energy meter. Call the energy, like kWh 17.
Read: kWh 1397.0
